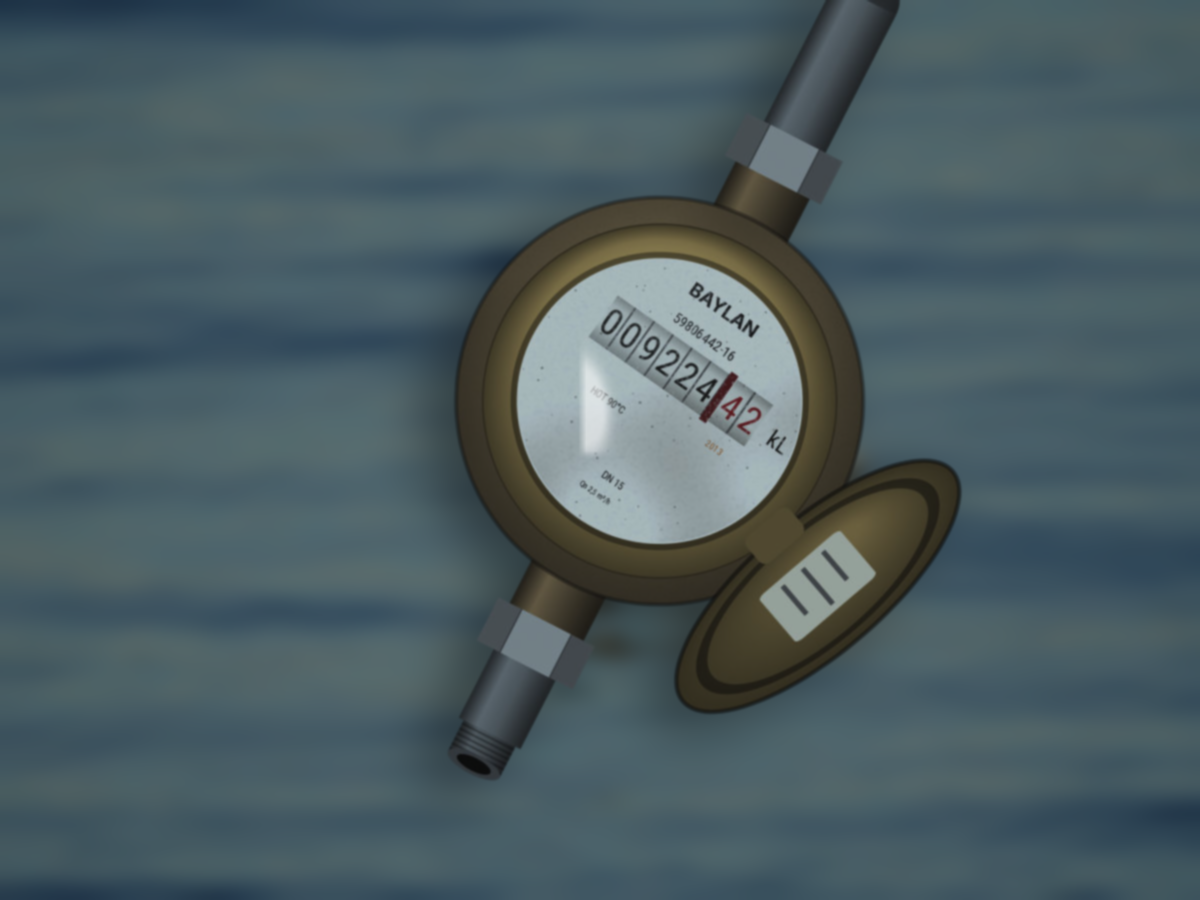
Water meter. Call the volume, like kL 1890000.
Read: kL 9224.42
